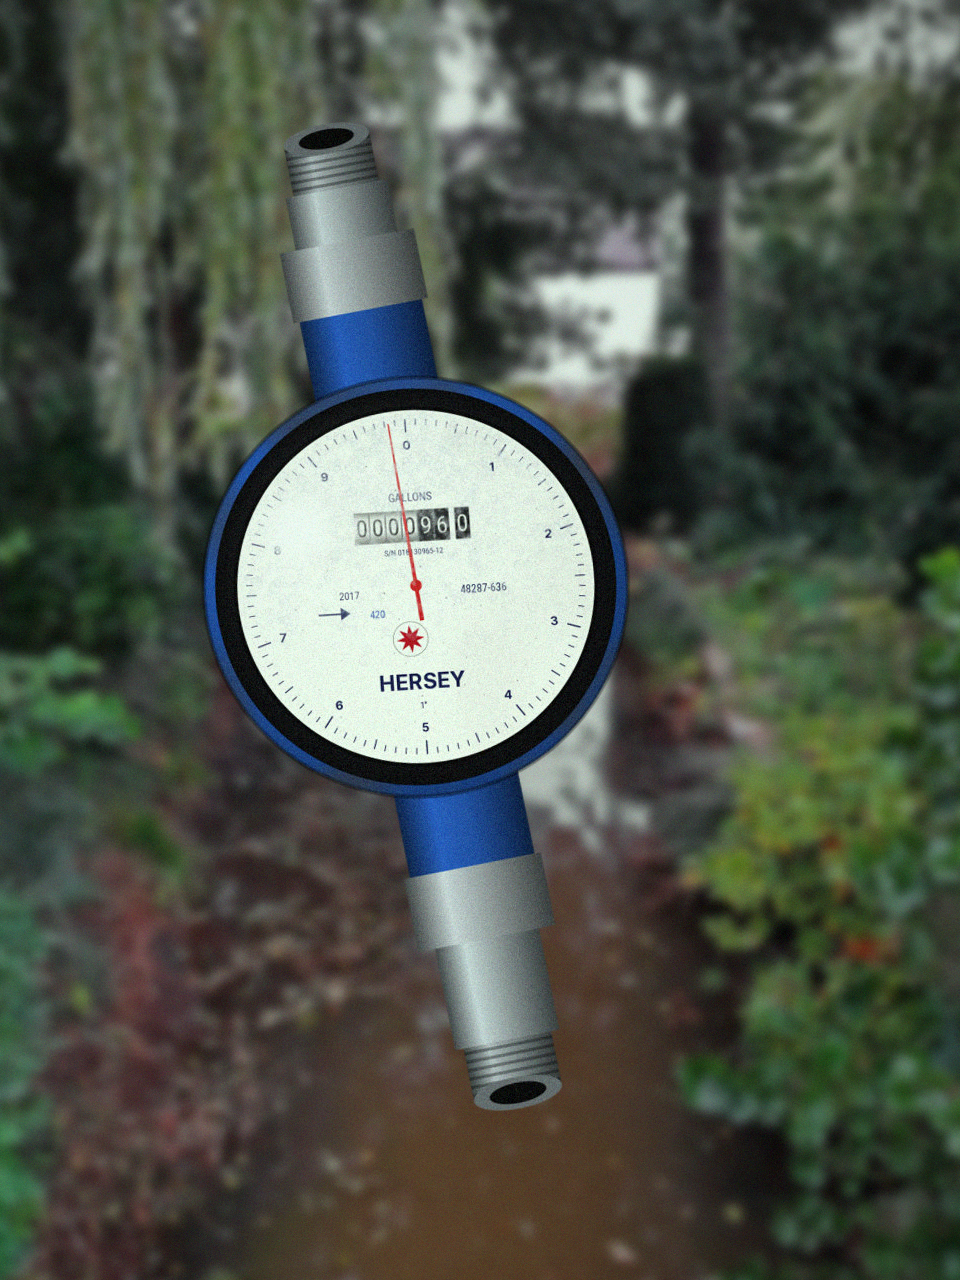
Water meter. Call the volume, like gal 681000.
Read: gal 959.8
